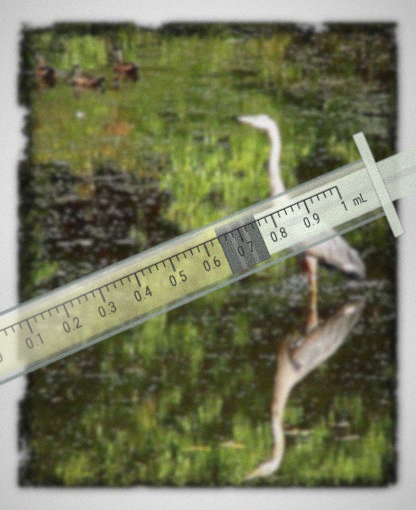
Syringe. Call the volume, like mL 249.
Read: mL 0.64
